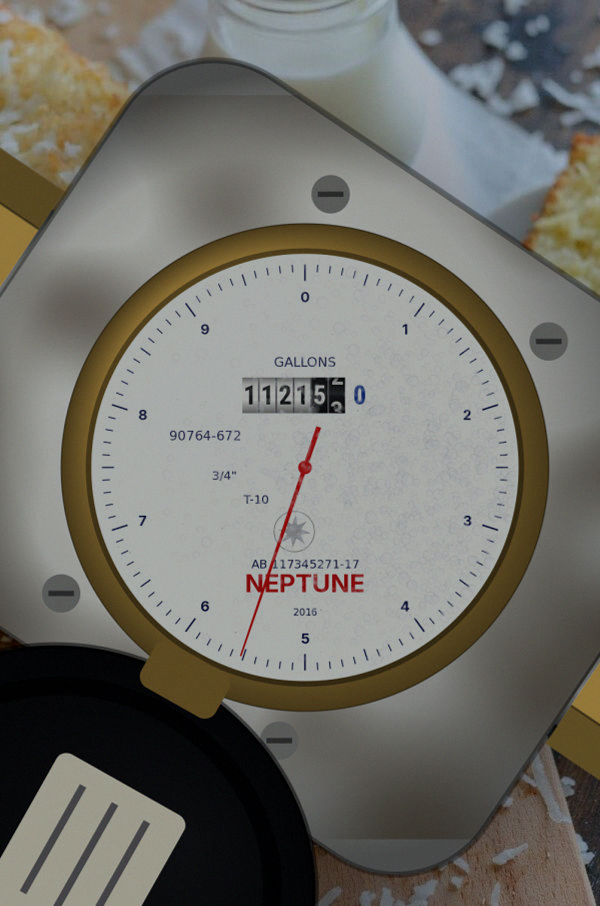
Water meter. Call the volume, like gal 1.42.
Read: gal 1121525.5
